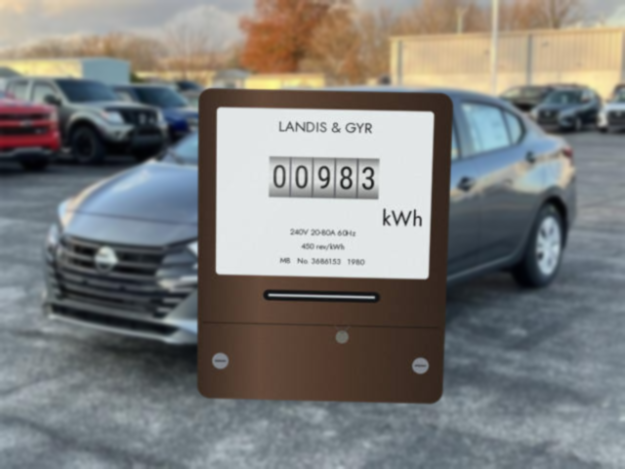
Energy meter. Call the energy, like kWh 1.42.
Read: kWh 983
